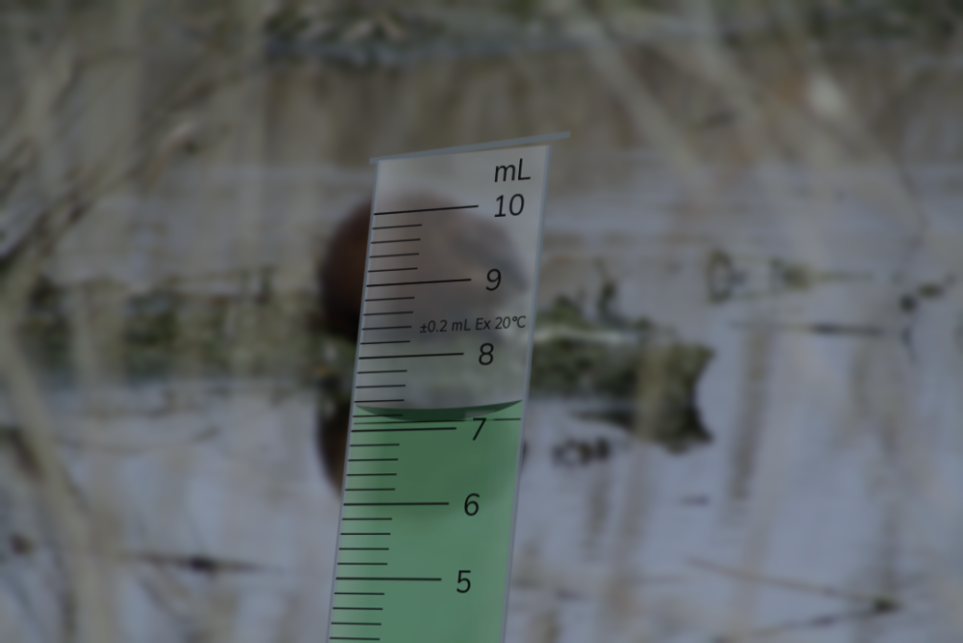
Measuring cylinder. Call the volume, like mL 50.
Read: mL 7.1
